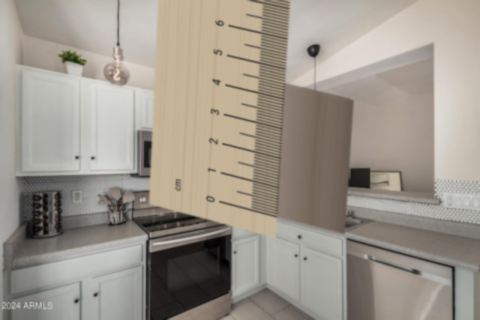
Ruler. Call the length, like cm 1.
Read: cm 4.5
